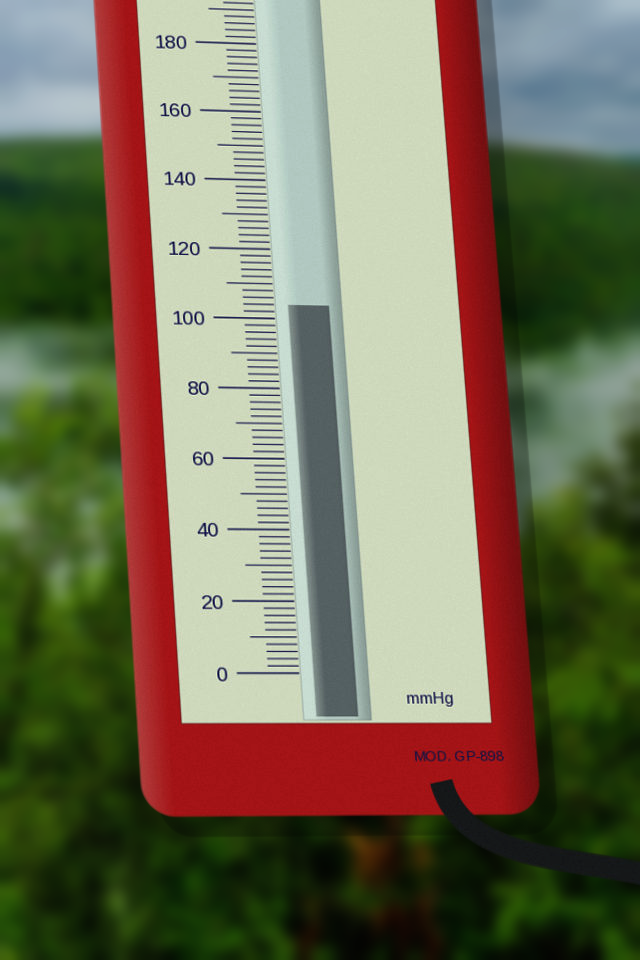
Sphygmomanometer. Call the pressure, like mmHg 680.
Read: mmHg 104
